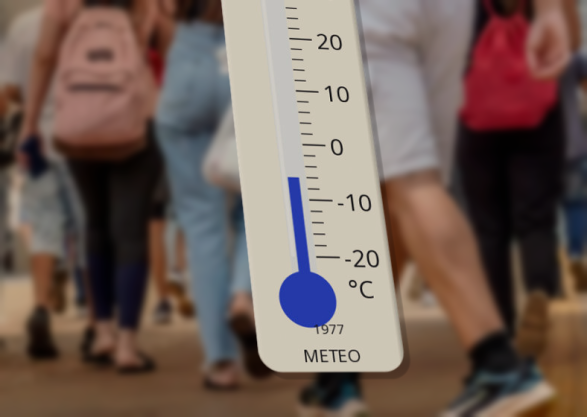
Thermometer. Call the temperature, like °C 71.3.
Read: °C -6
